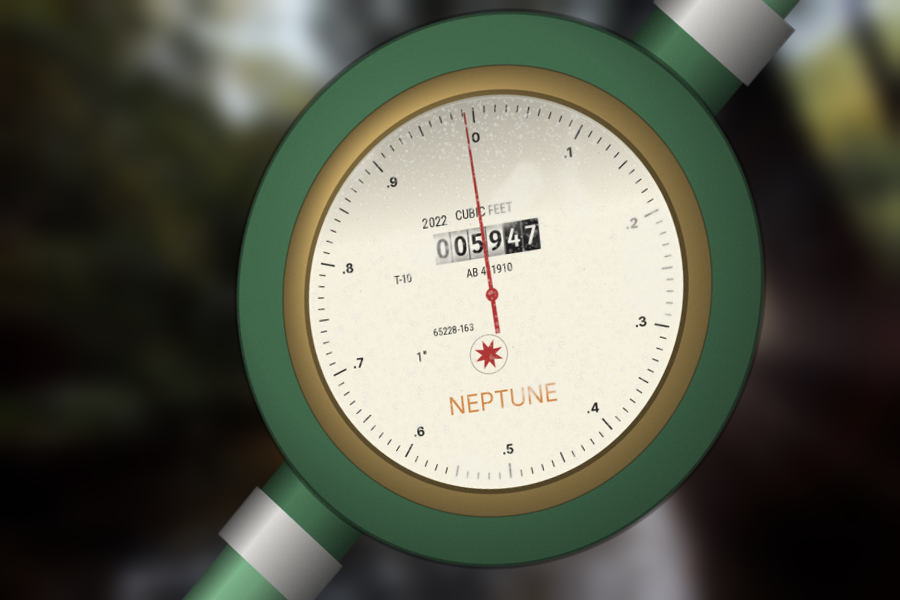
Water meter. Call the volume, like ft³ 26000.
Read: ft³ 5946.99
